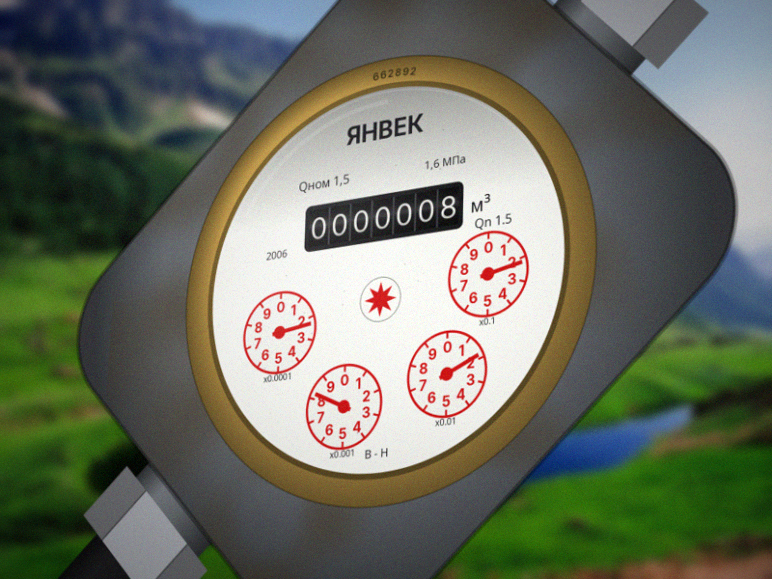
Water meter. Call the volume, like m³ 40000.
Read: m³ 8.2182
